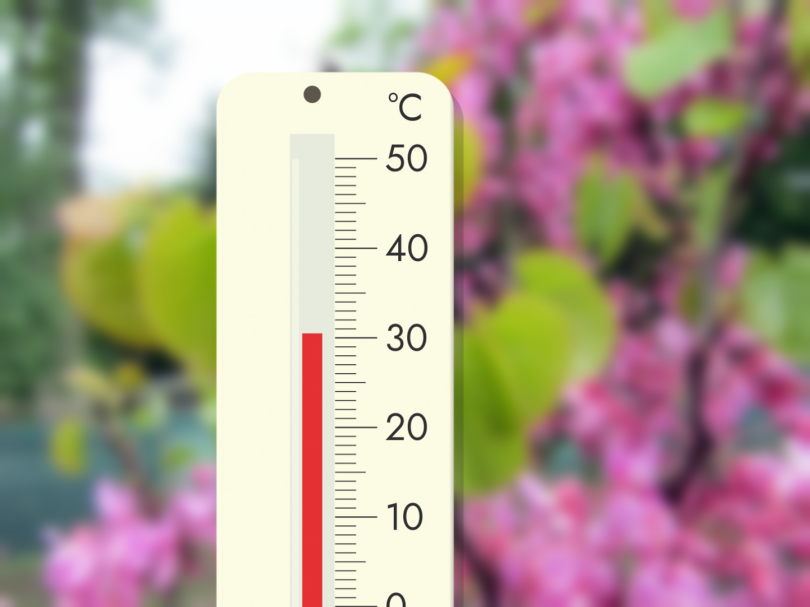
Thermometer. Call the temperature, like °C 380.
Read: °C 30.5
